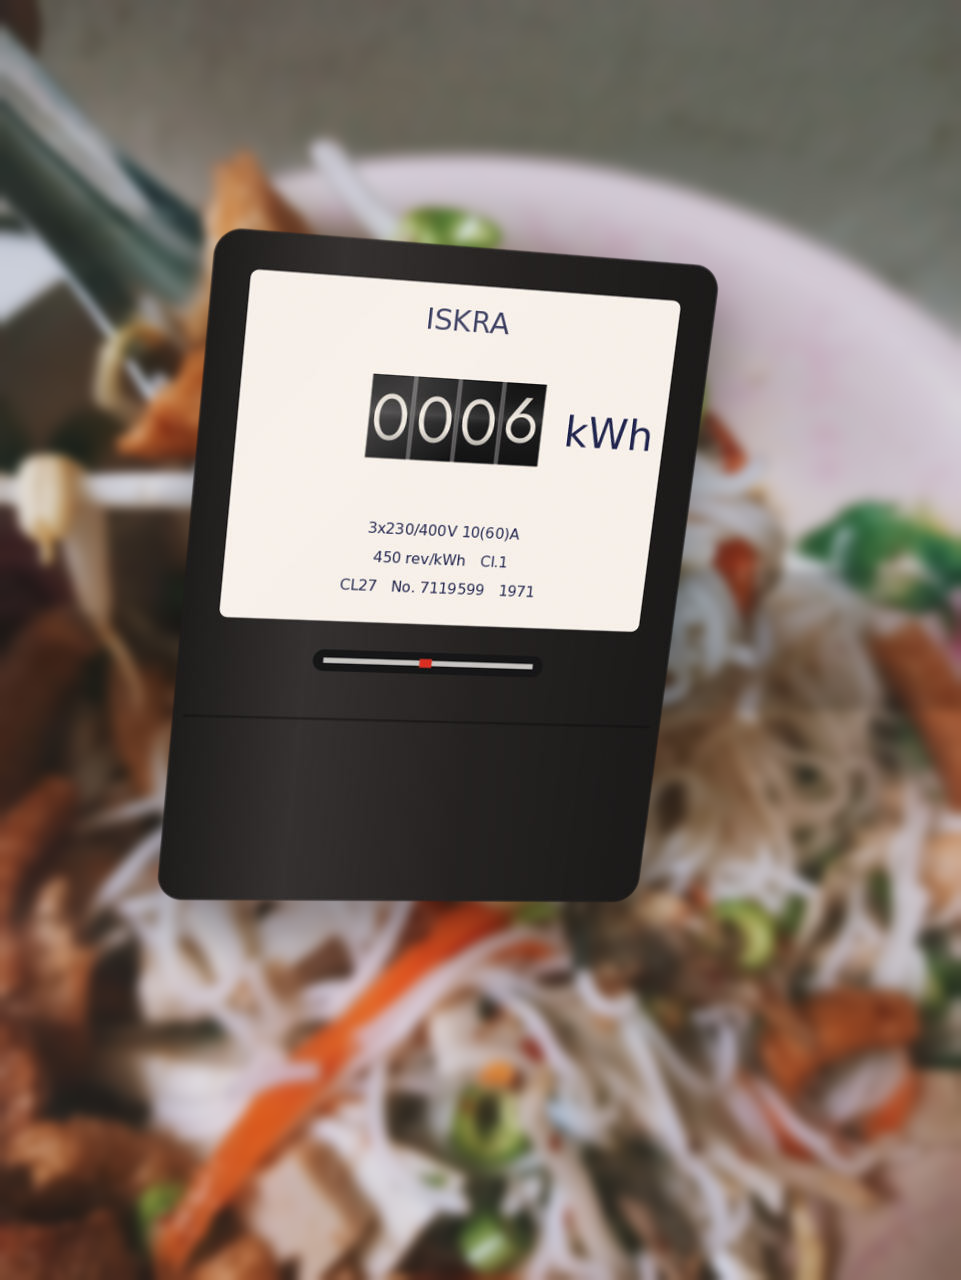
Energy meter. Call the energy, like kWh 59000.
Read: kWh 6
